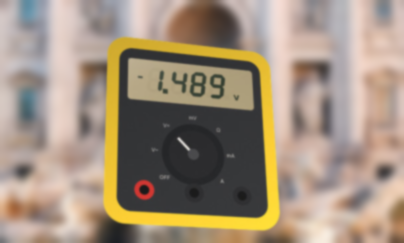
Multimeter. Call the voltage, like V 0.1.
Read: V -1.489
